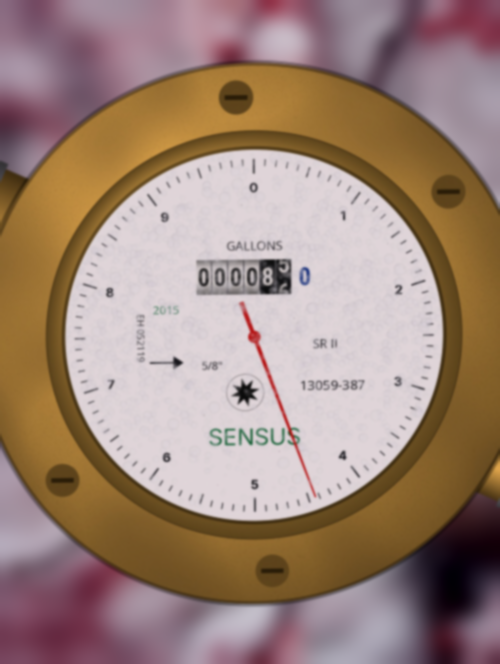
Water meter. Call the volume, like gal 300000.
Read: gal 854.4
